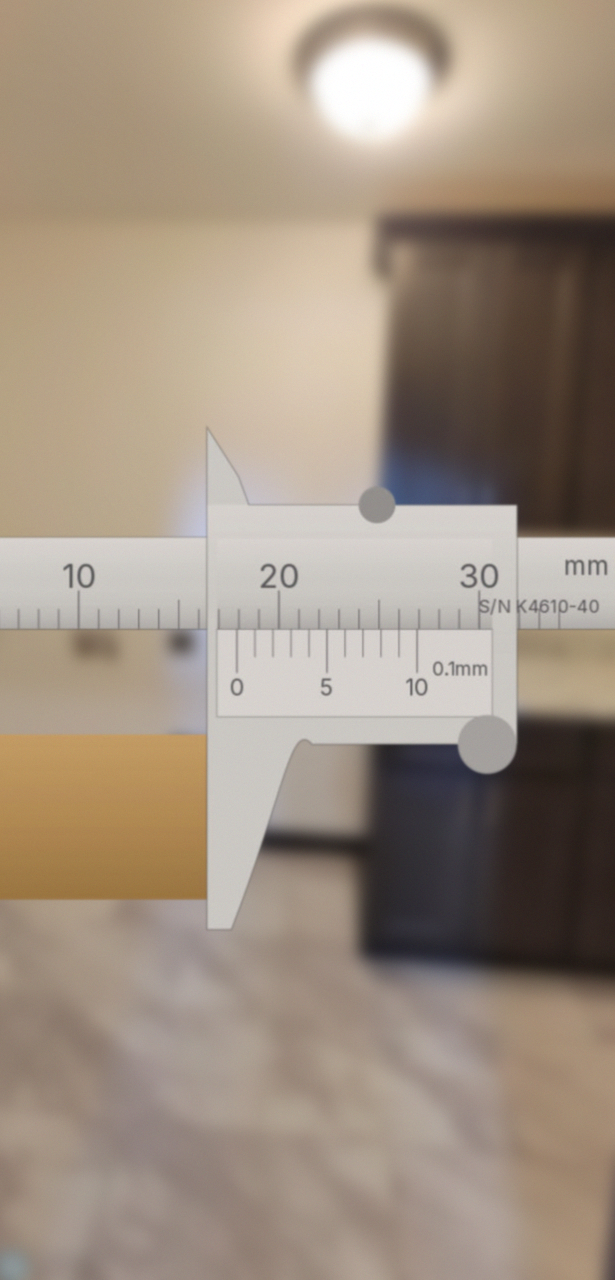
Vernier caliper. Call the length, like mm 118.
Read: mm 17.9
